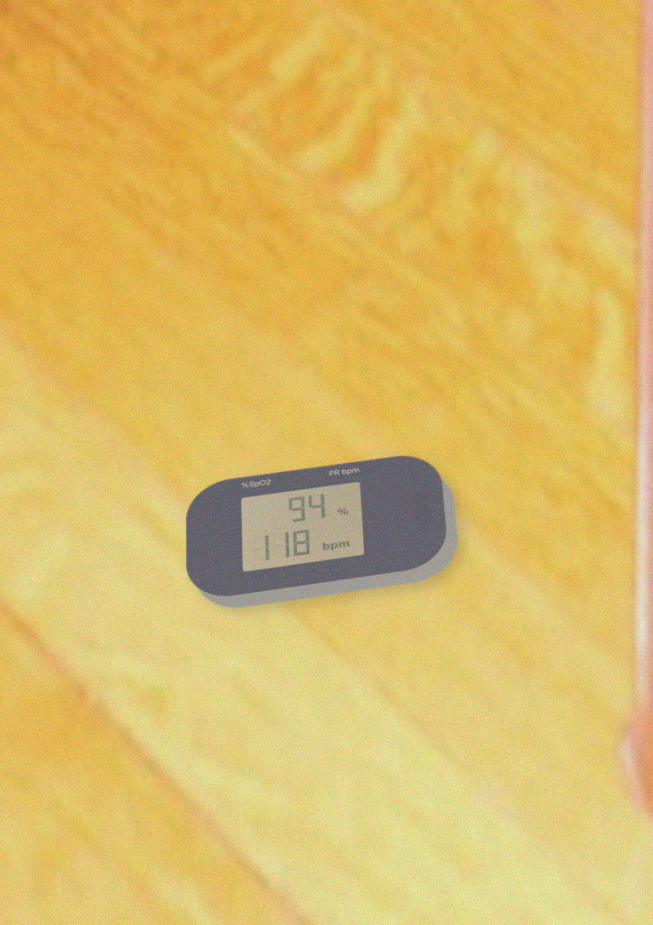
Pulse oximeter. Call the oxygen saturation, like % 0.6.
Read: % 94
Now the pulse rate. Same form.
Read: bpm 118
